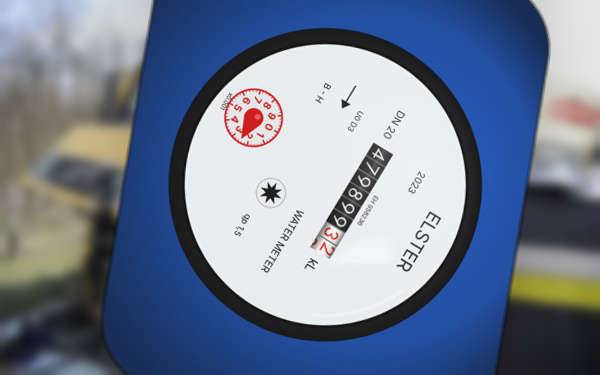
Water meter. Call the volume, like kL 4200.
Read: kL 479899.322
